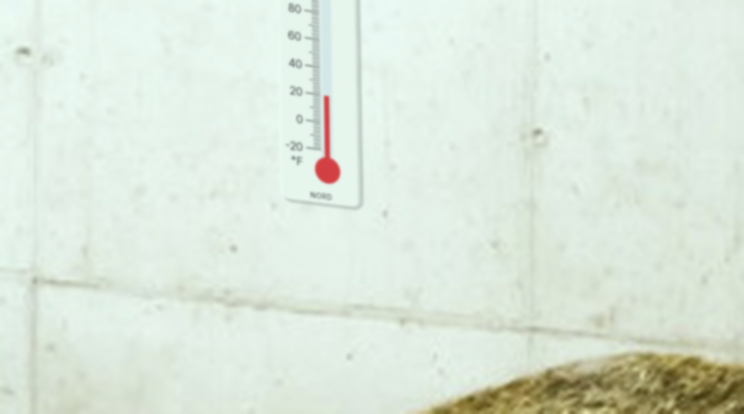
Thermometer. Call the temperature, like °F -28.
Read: °F 20
